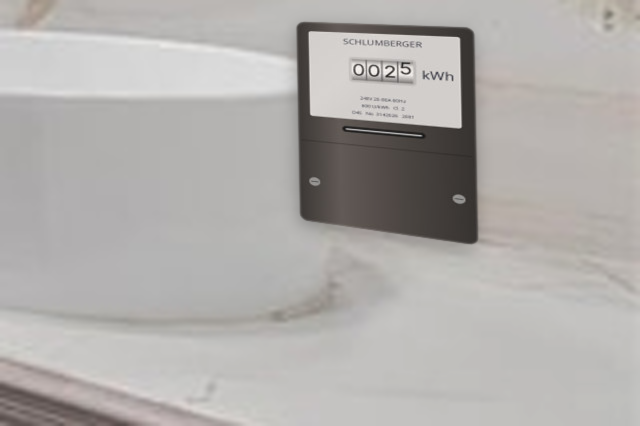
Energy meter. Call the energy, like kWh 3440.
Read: kWh 25
